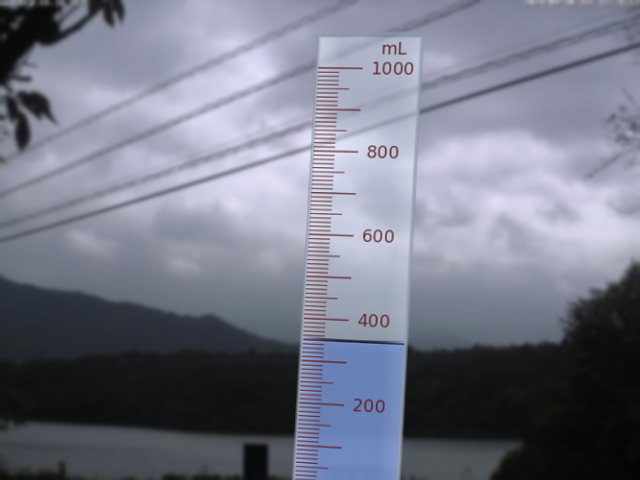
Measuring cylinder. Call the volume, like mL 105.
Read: mL 350
